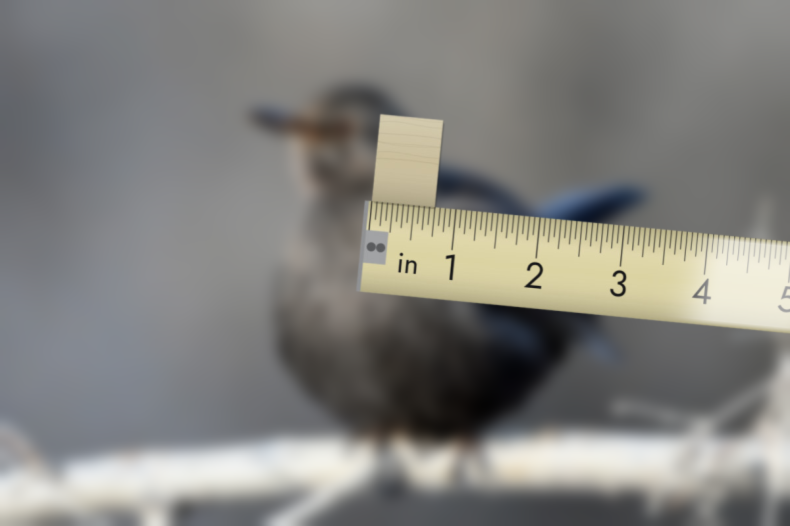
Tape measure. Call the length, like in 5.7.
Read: in 0.75
